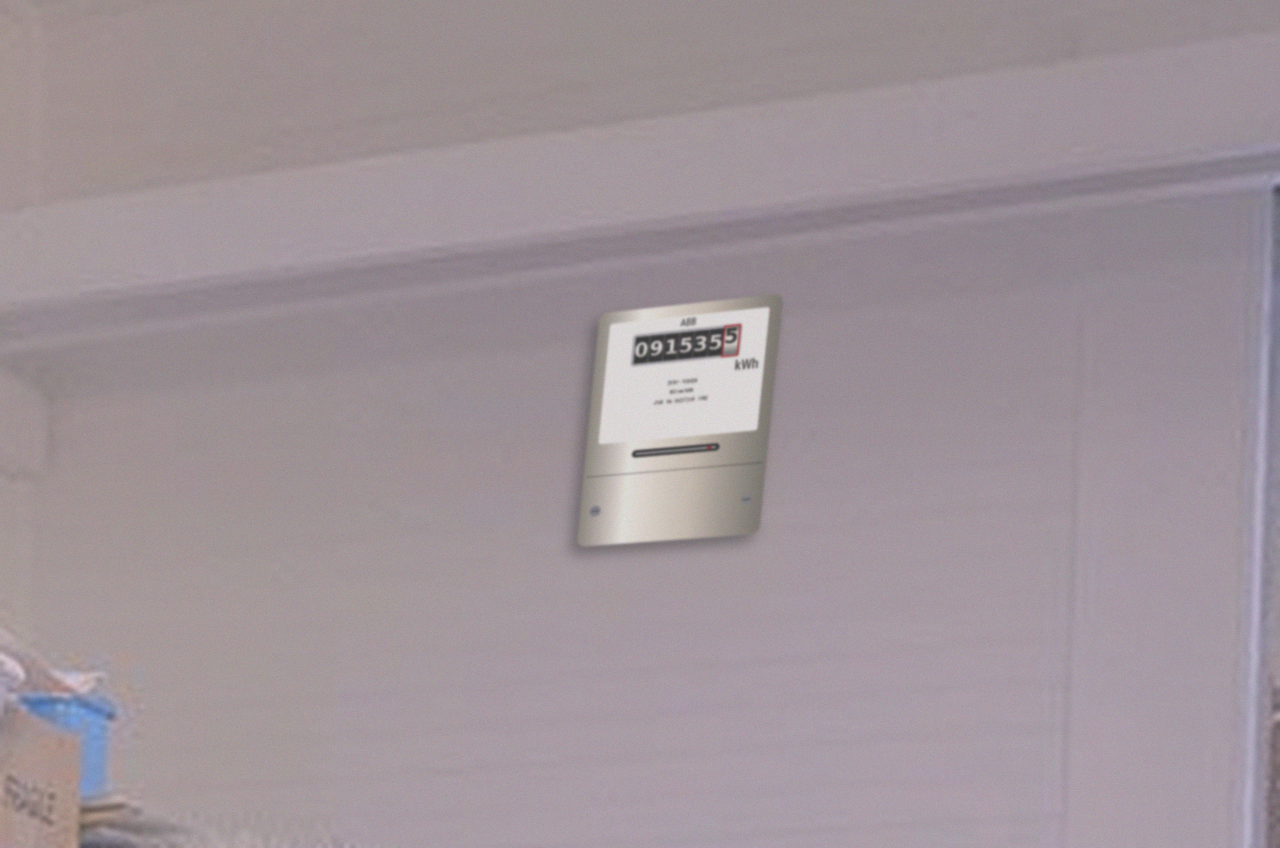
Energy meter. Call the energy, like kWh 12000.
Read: kWh 91535.5
